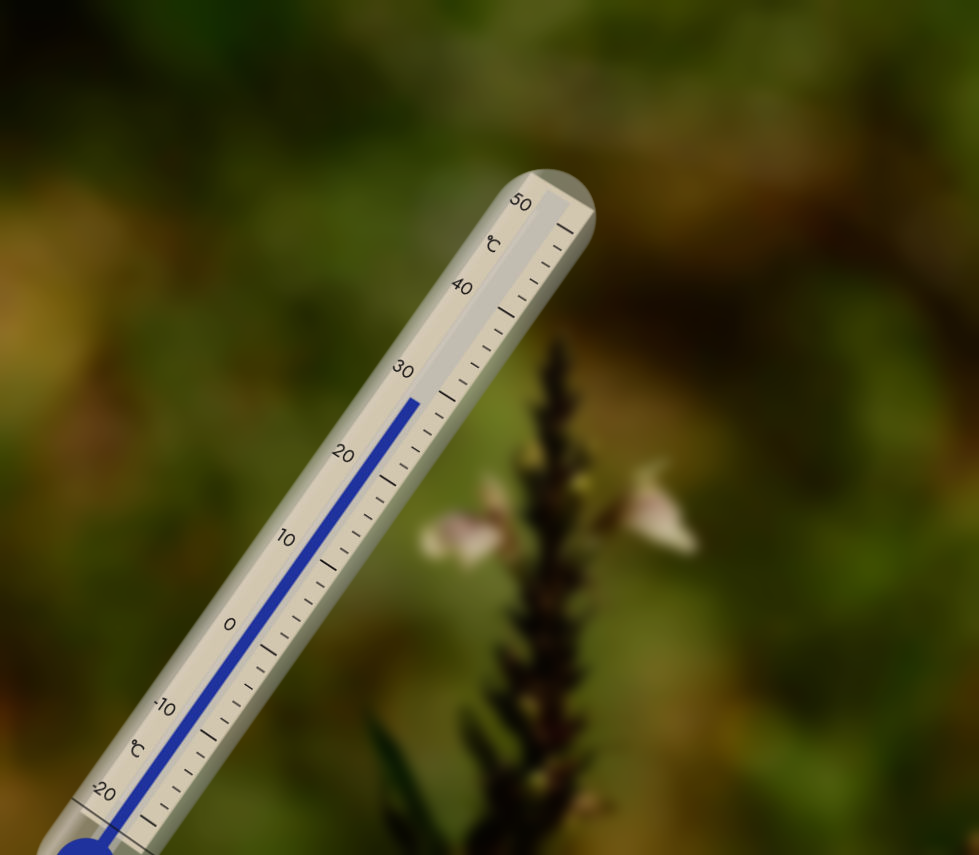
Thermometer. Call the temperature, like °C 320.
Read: °C 28
